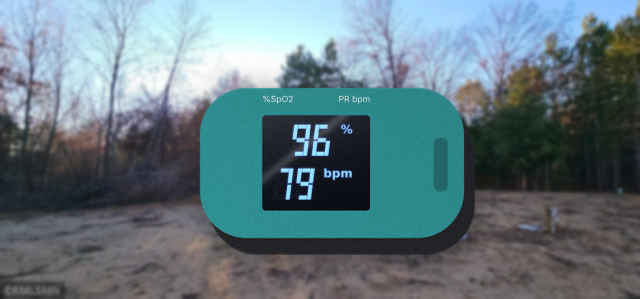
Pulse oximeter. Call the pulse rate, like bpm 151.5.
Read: bpm 79
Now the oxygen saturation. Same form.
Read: % 96
